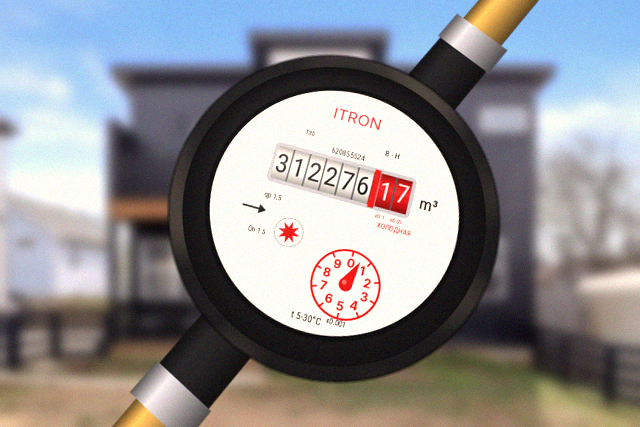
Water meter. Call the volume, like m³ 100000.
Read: m³ 312276.170
